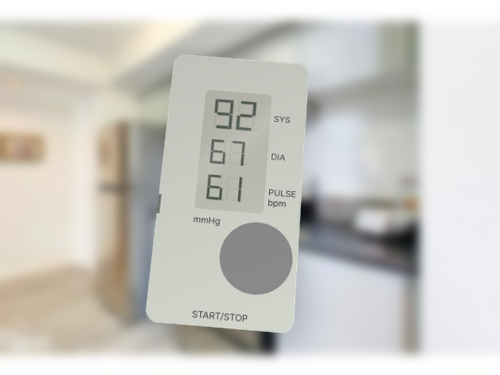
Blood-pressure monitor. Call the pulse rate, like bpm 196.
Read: bpm 61
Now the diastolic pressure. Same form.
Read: mmHg 67
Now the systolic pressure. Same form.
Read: mmHg 92
